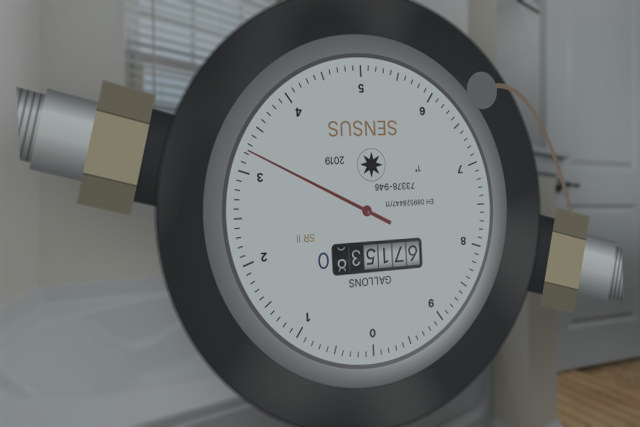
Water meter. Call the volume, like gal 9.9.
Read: gal 6715383.2
